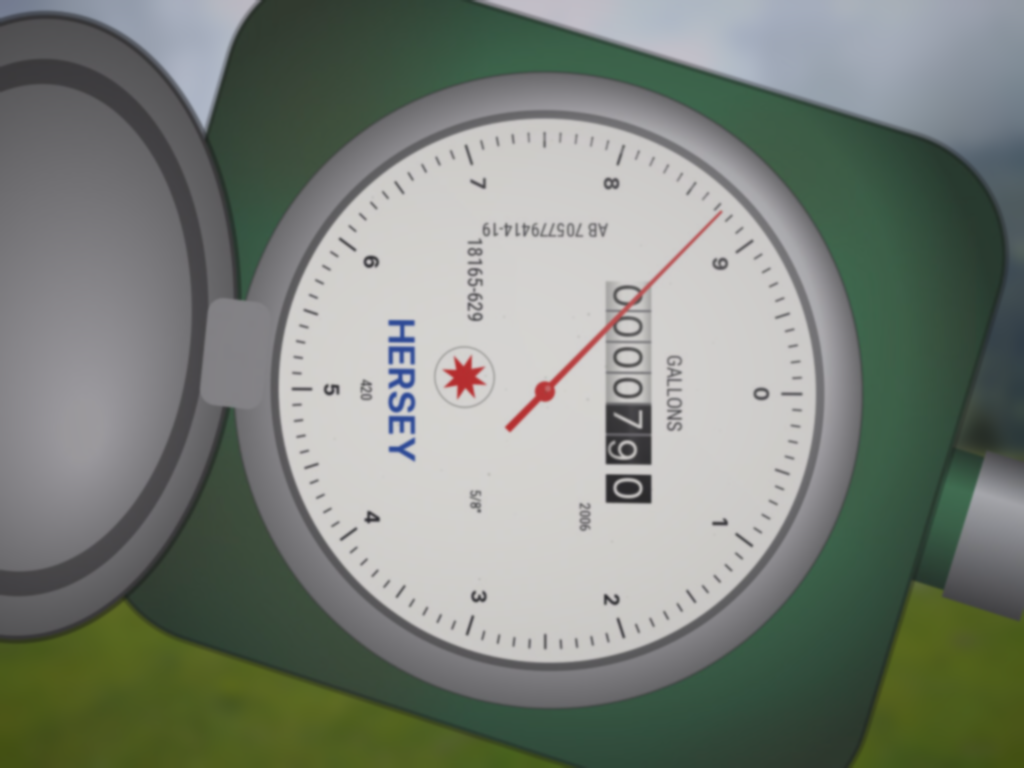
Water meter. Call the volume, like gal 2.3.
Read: gal 788.7
